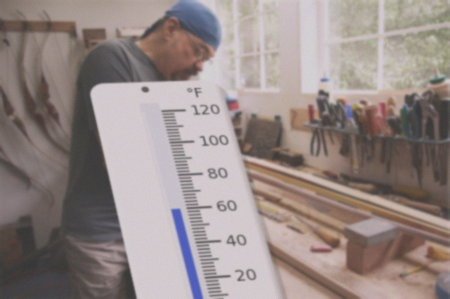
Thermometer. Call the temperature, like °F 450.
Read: °F 60
